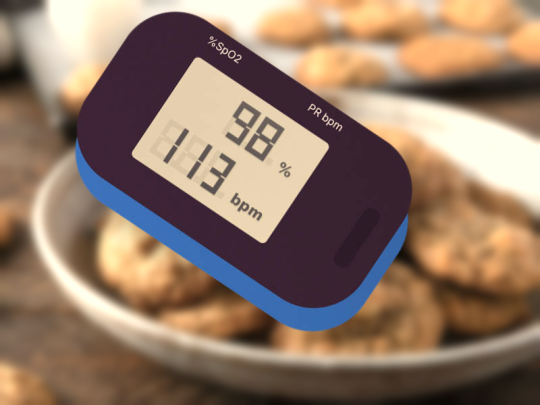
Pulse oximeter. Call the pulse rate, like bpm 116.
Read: bpm 113
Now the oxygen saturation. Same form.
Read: % 98
